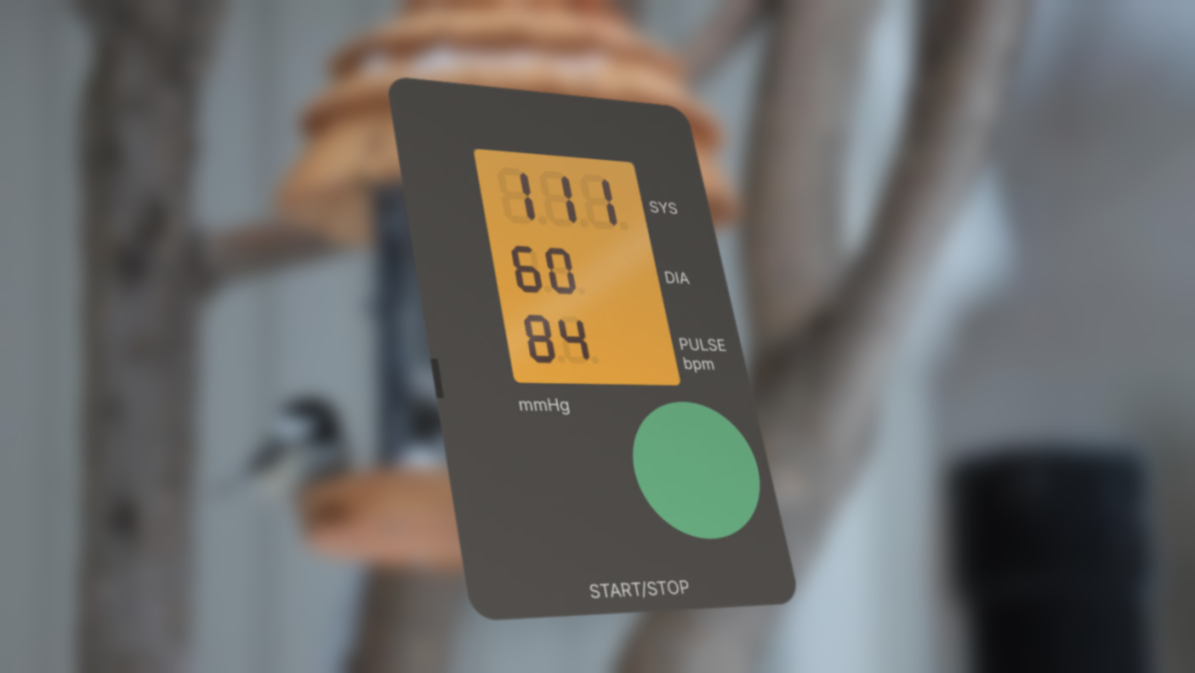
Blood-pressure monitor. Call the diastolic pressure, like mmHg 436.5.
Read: mmHg 60
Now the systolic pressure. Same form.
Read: mmHg 111
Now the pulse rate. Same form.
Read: bpm 84
